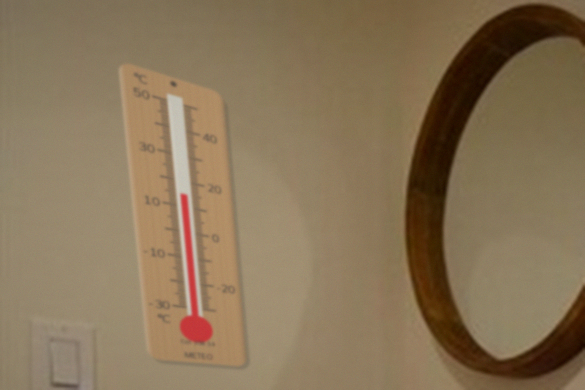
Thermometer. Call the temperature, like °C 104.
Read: °C 15
